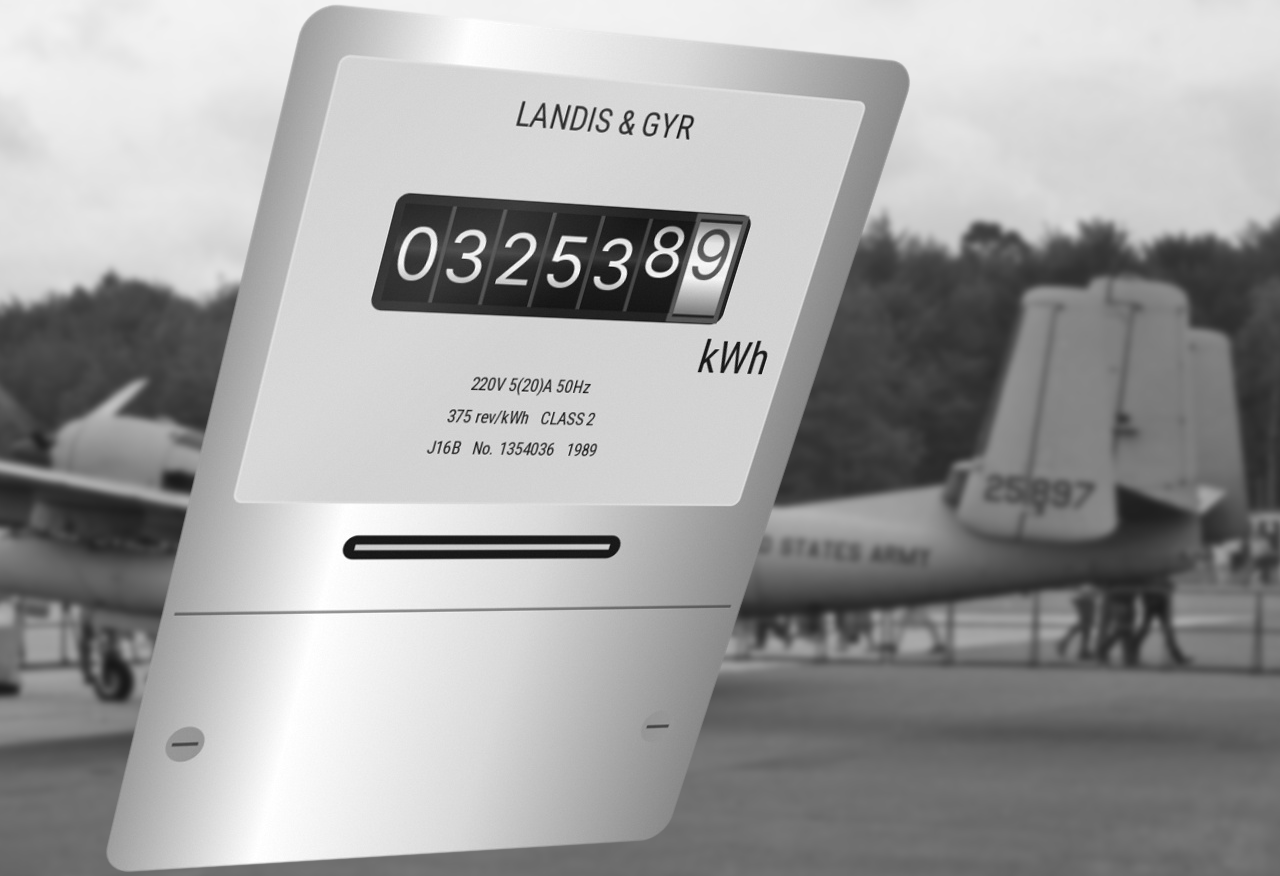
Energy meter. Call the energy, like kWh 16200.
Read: kWh 32538.9
